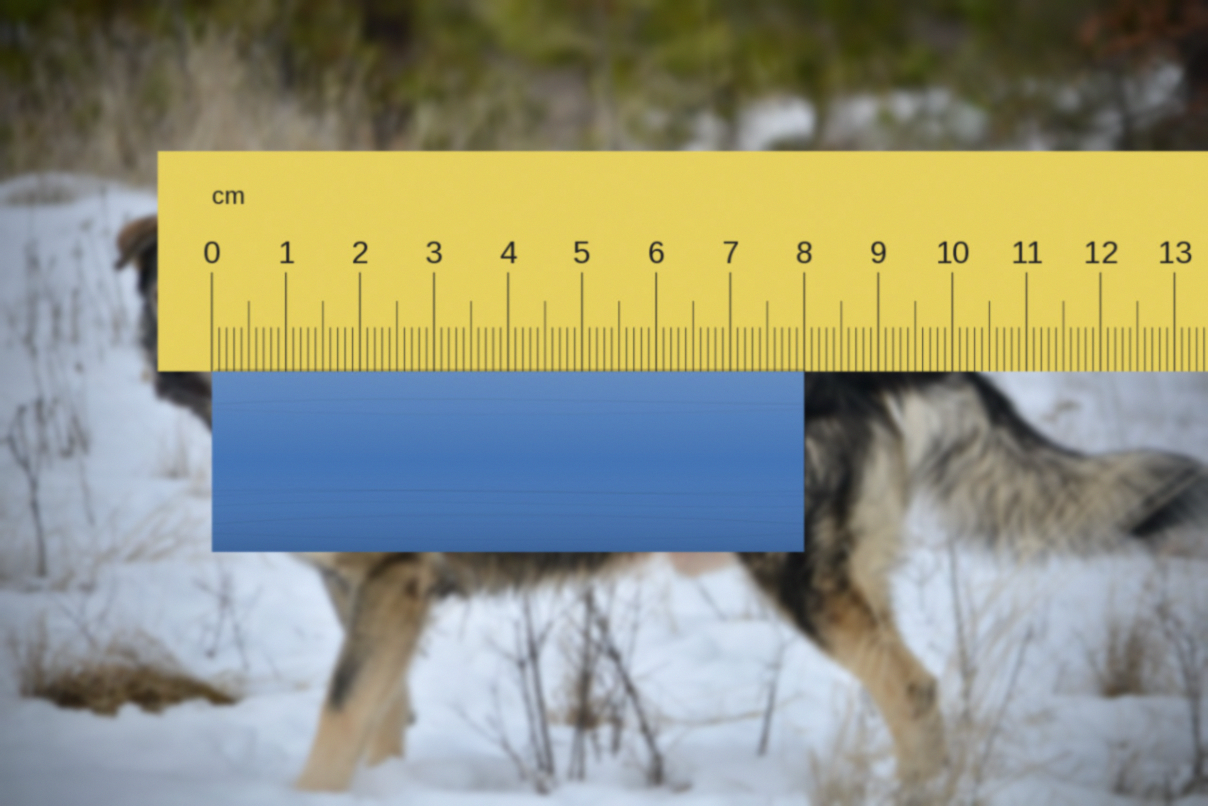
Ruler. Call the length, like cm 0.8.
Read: cm 8
